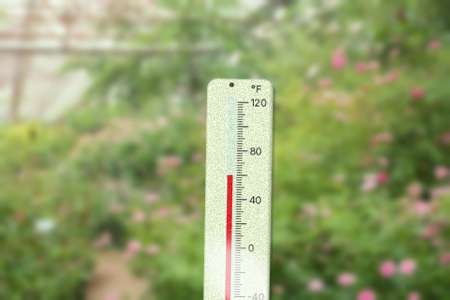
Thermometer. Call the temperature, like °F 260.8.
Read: °F 60
